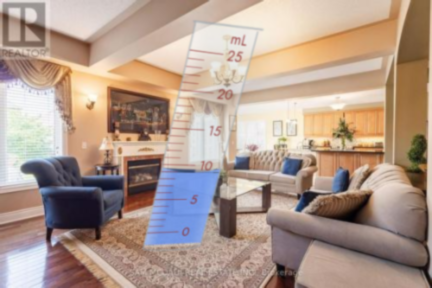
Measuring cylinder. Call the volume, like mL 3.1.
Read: mL 9
